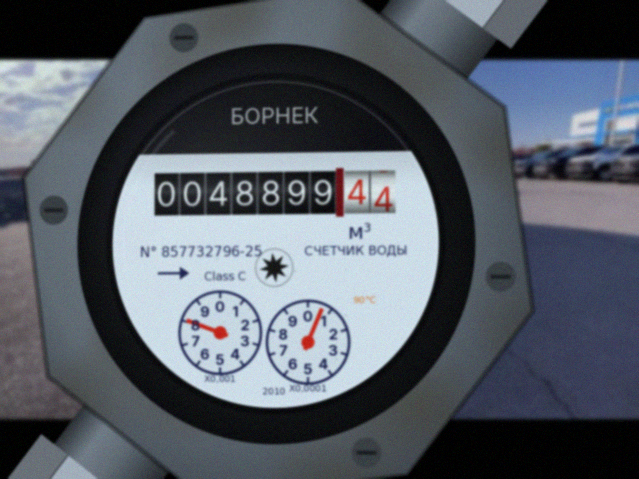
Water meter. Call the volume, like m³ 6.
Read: m³ 48899.4380
